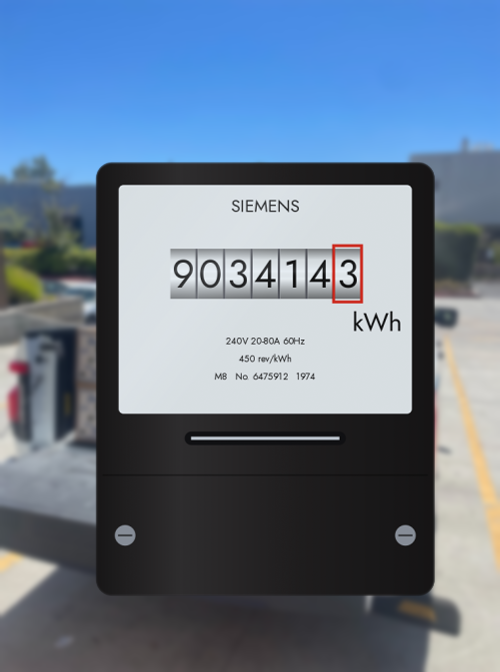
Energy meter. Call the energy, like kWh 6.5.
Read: kWh 903414.3
